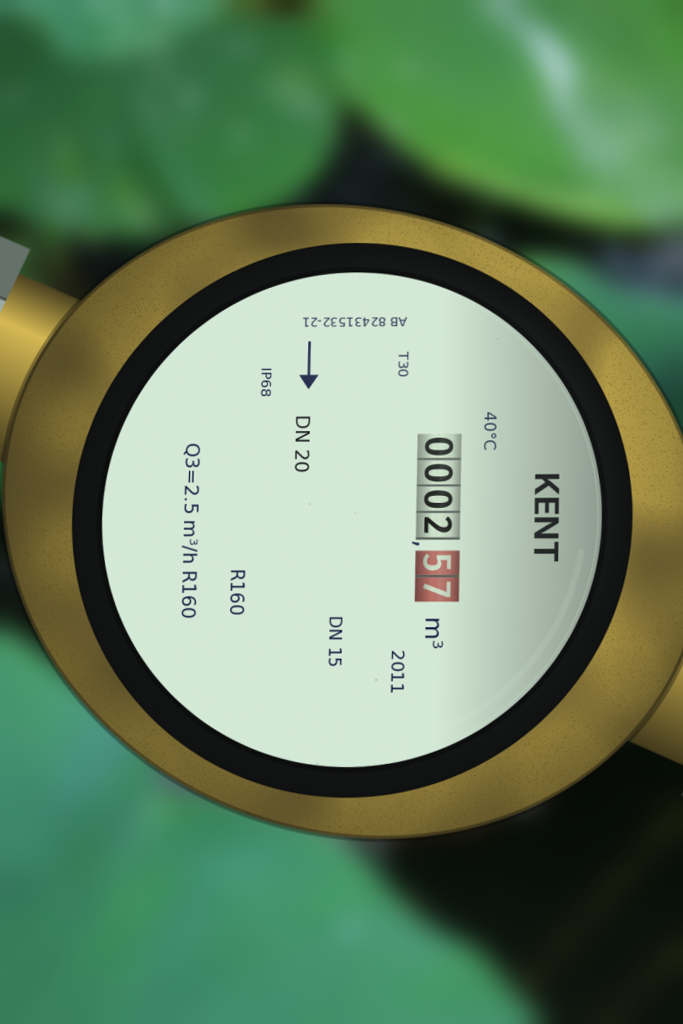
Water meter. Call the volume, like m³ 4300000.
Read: m³ 2.57
